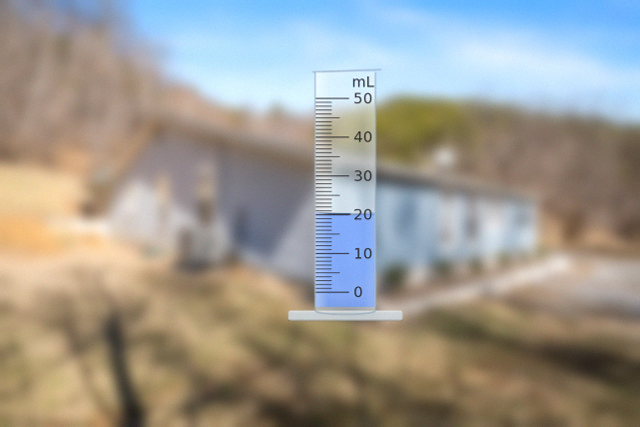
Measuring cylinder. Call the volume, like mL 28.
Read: mL 20
